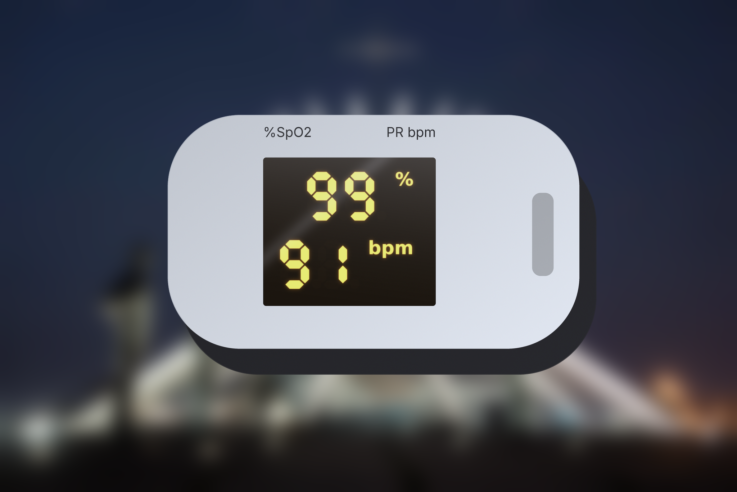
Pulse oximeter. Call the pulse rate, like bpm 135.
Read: bpm 91
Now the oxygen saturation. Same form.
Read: % 99
